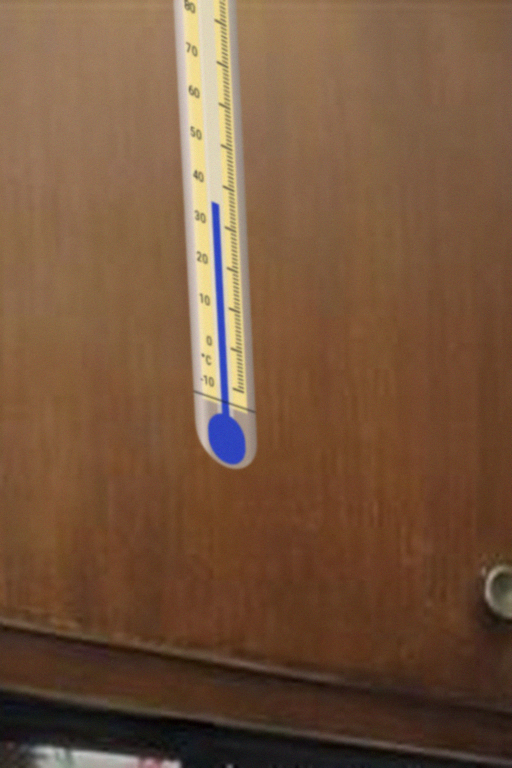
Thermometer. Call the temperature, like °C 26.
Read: °C 35
